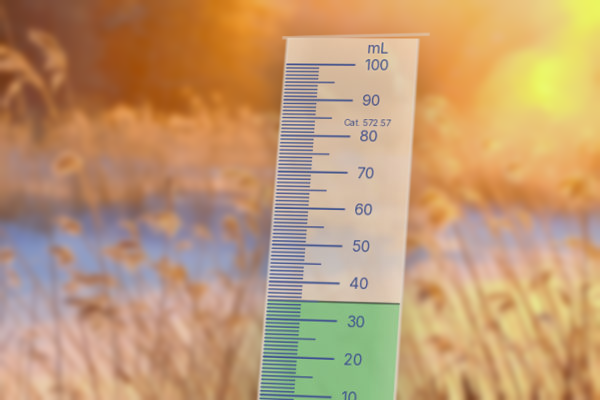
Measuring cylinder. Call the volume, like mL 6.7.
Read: mL 35
